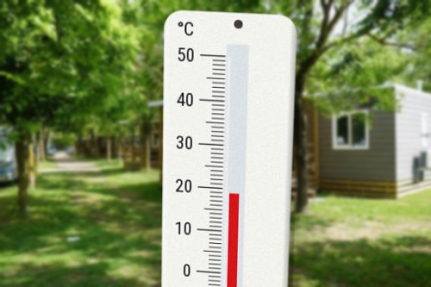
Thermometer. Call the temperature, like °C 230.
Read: °C 19
